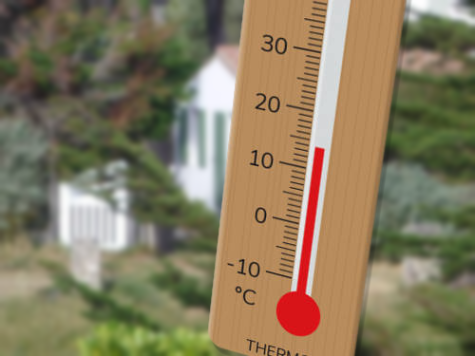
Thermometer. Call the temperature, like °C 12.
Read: °C 14
